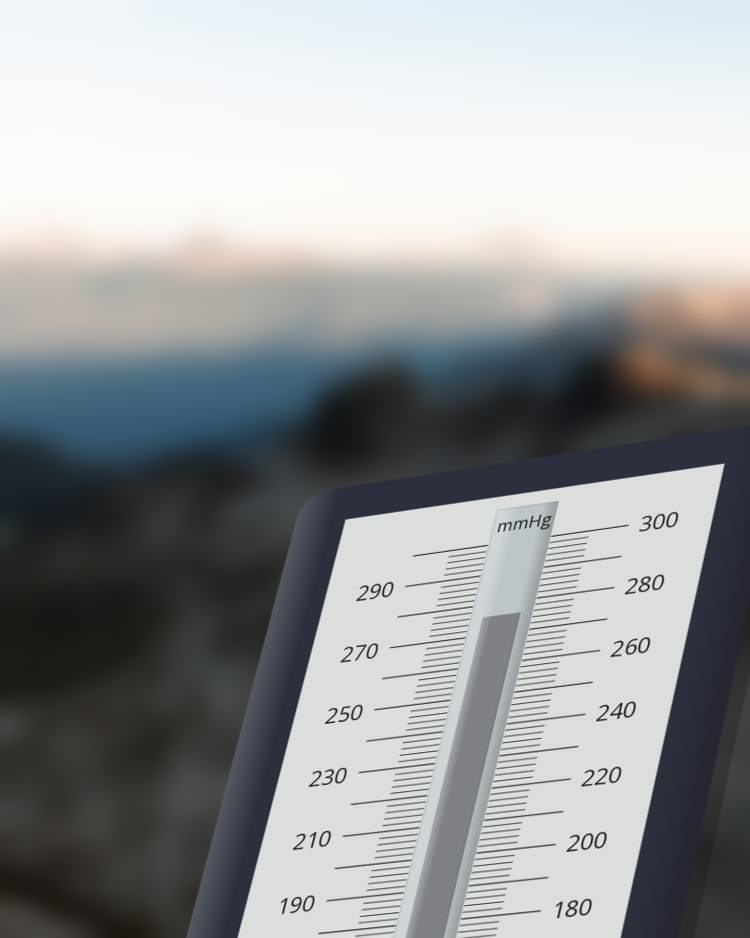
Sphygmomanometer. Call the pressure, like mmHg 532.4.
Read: mmHg 276
